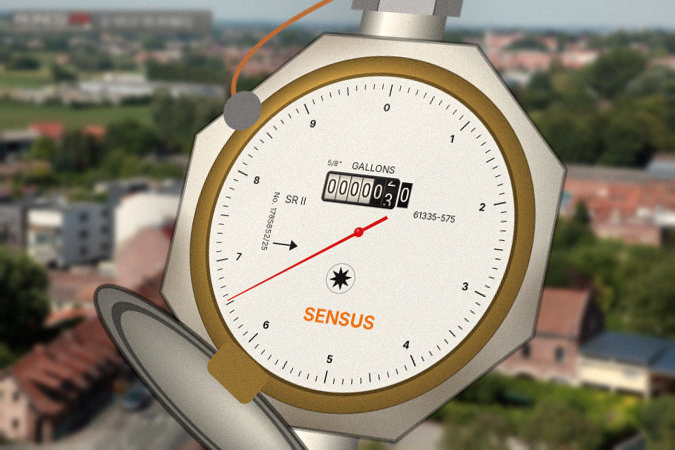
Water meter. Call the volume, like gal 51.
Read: gal 26.5
